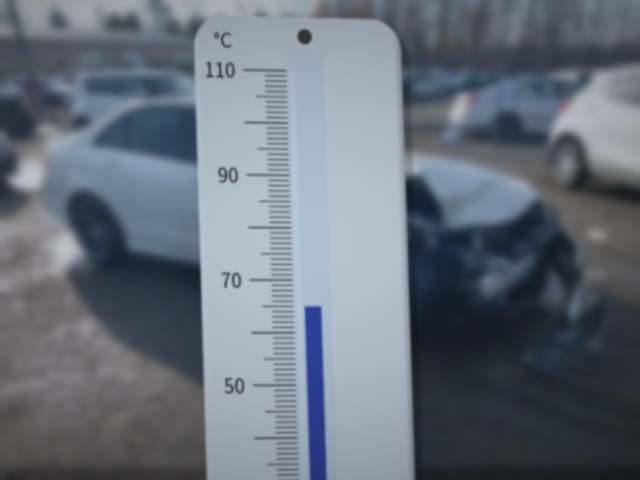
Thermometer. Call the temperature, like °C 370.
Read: °C 65
